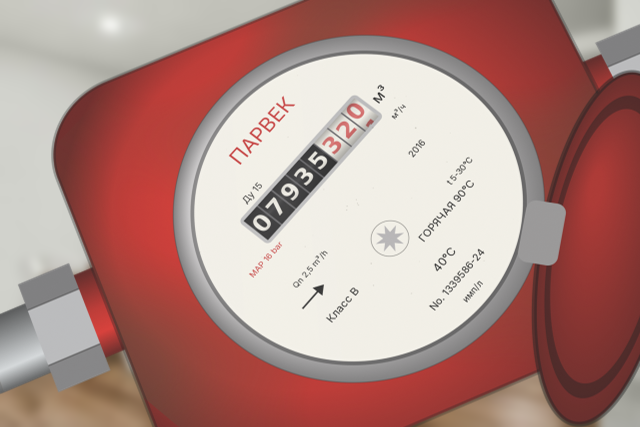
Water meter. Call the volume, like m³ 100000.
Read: m³ 7935.320
